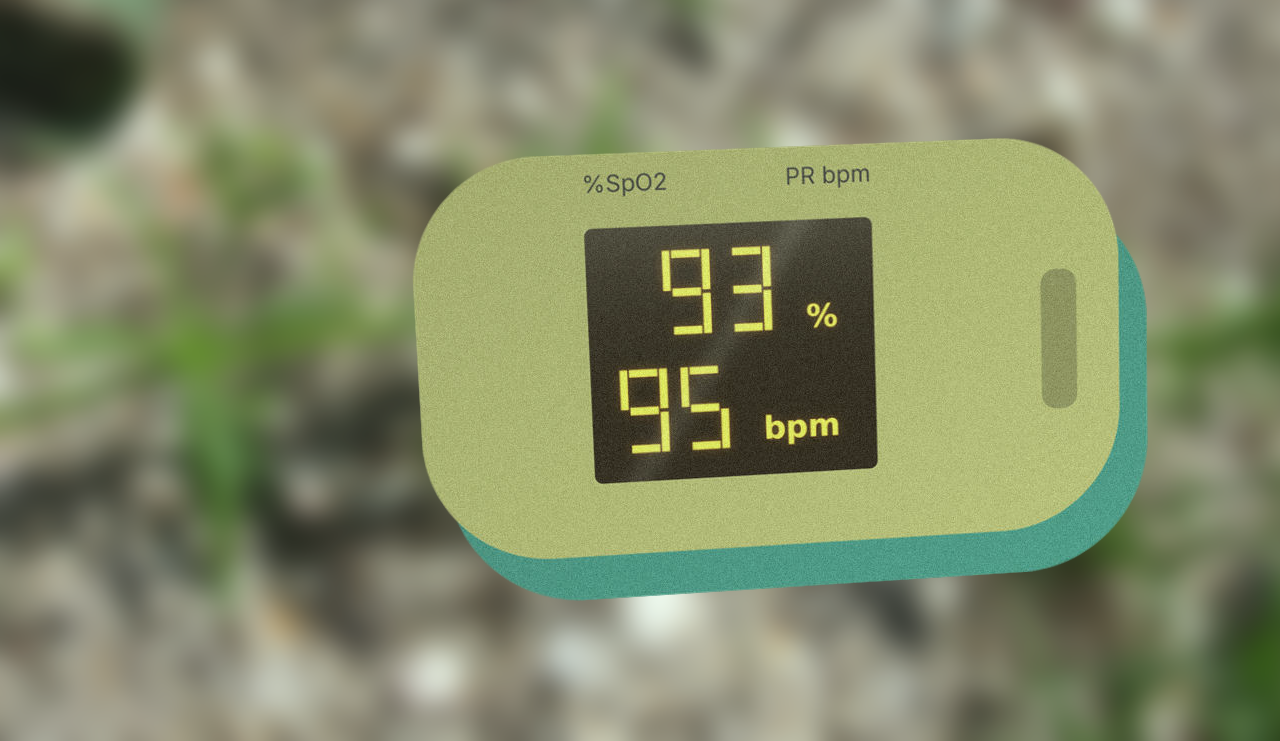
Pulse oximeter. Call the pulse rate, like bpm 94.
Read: bpm 95
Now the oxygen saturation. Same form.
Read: % 93
